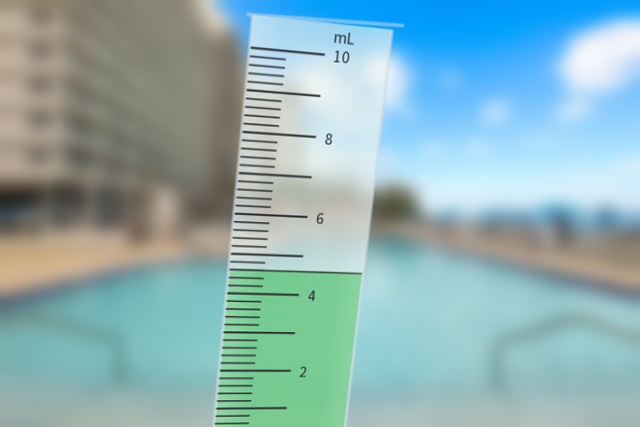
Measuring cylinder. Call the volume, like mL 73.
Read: mL 4.6
